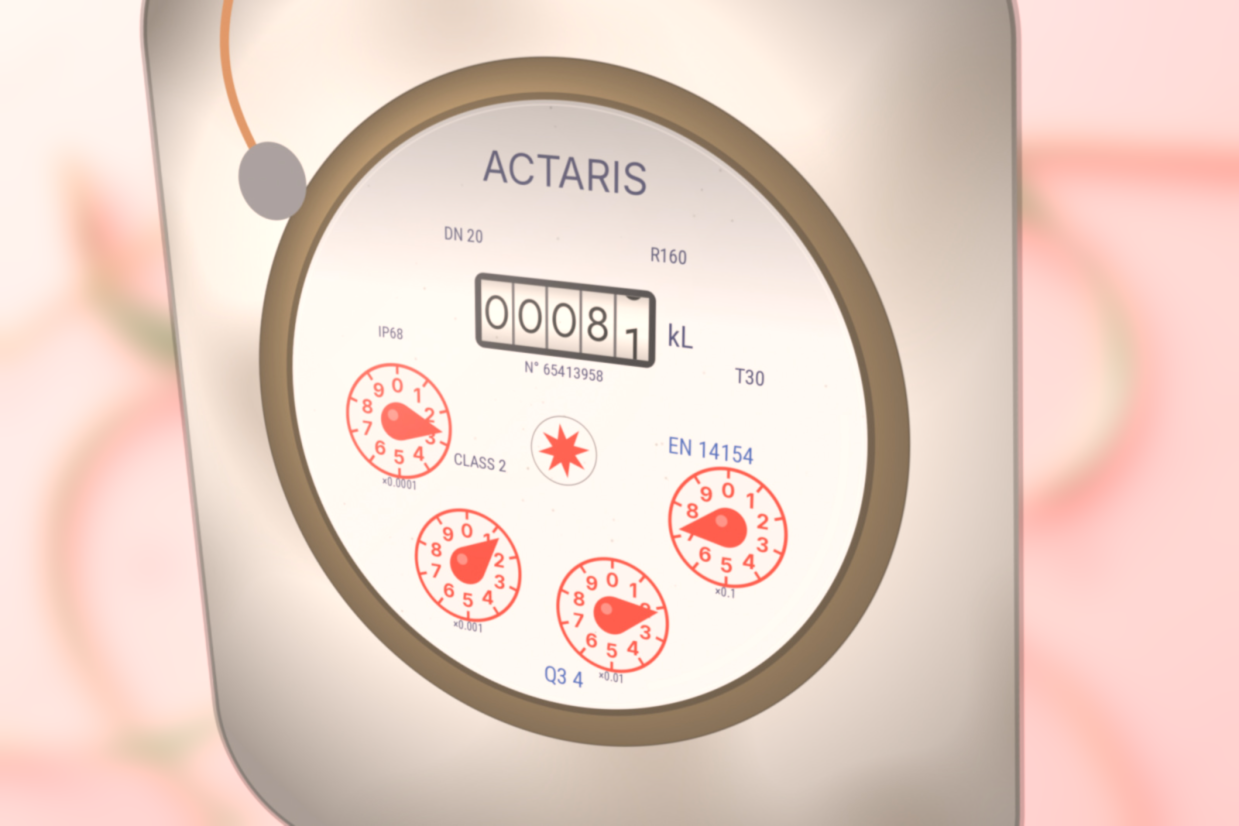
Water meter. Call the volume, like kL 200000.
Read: kL 80.7212
